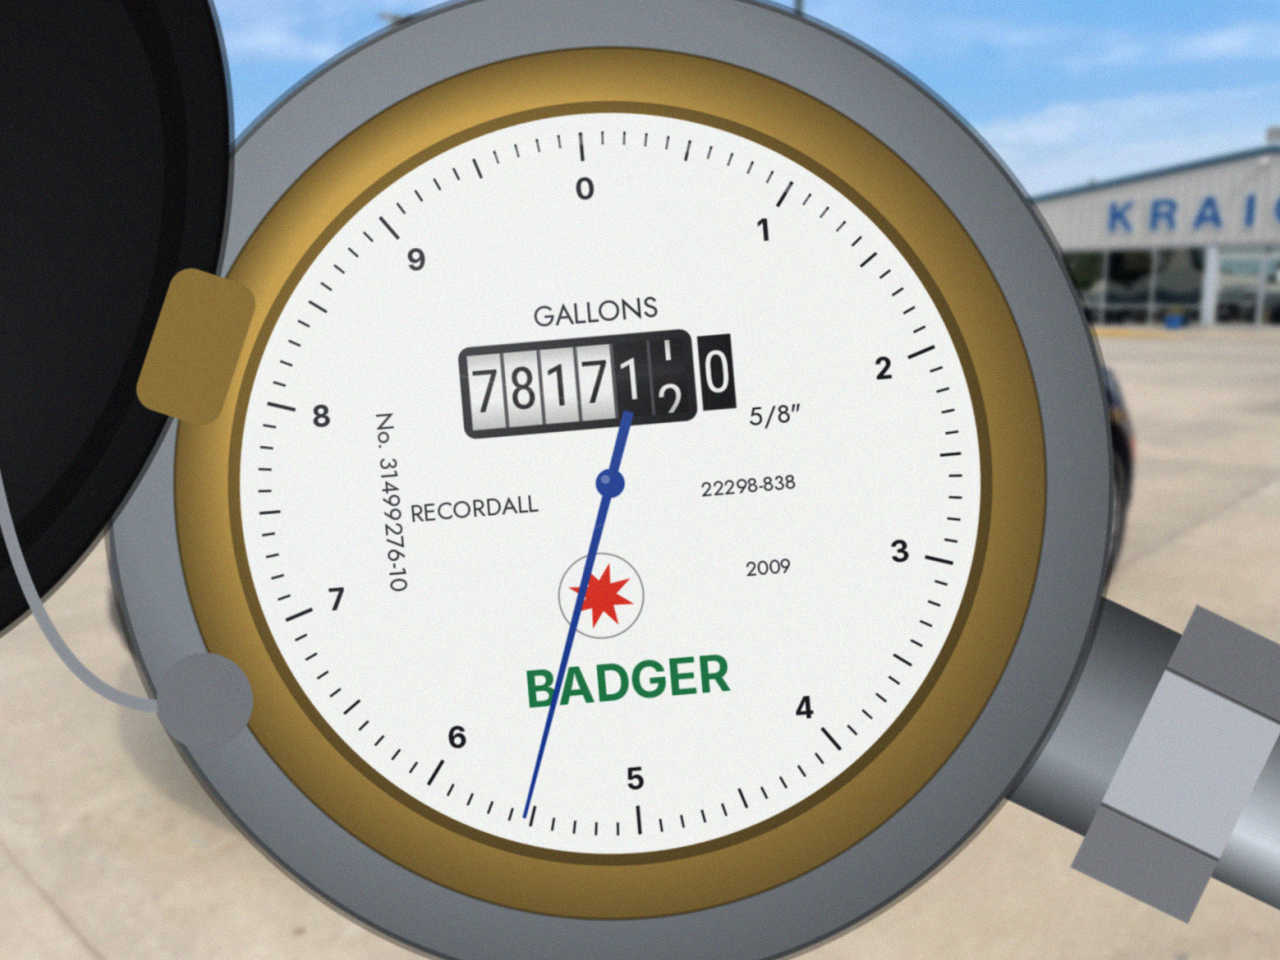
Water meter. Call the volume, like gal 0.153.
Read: gal 7817115.5
